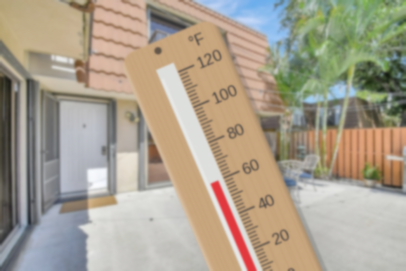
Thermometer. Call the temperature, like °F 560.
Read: °F 60
